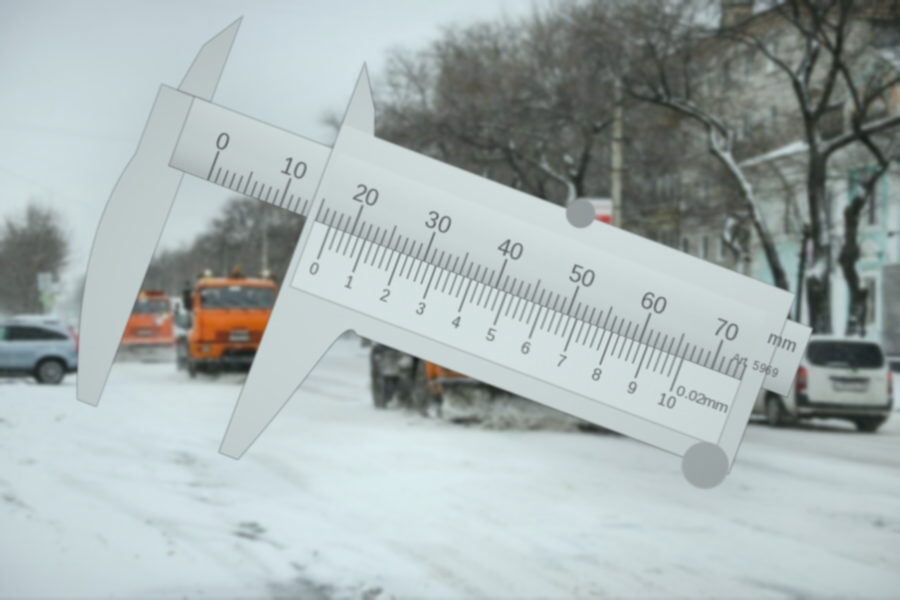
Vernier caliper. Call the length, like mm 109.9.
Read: mm 17.0
